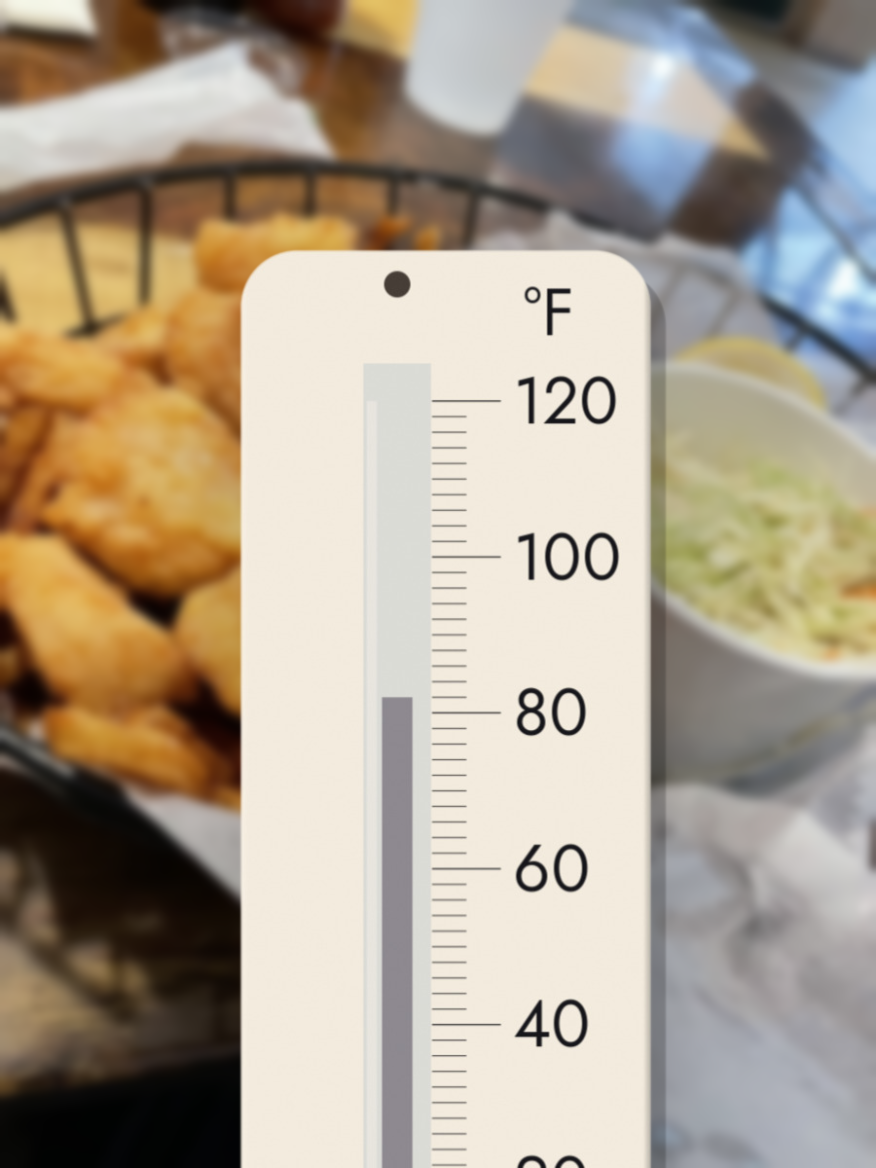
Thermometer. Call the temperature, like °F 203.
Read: °F 82
